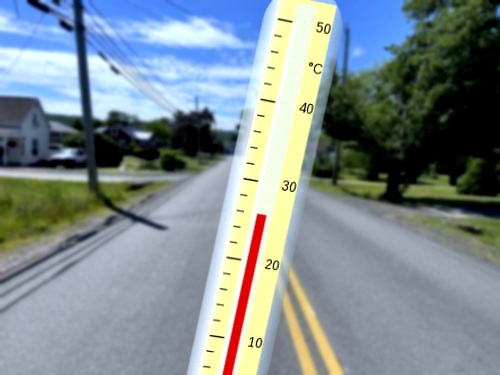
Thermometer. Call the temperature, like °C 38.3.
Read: °C 26
